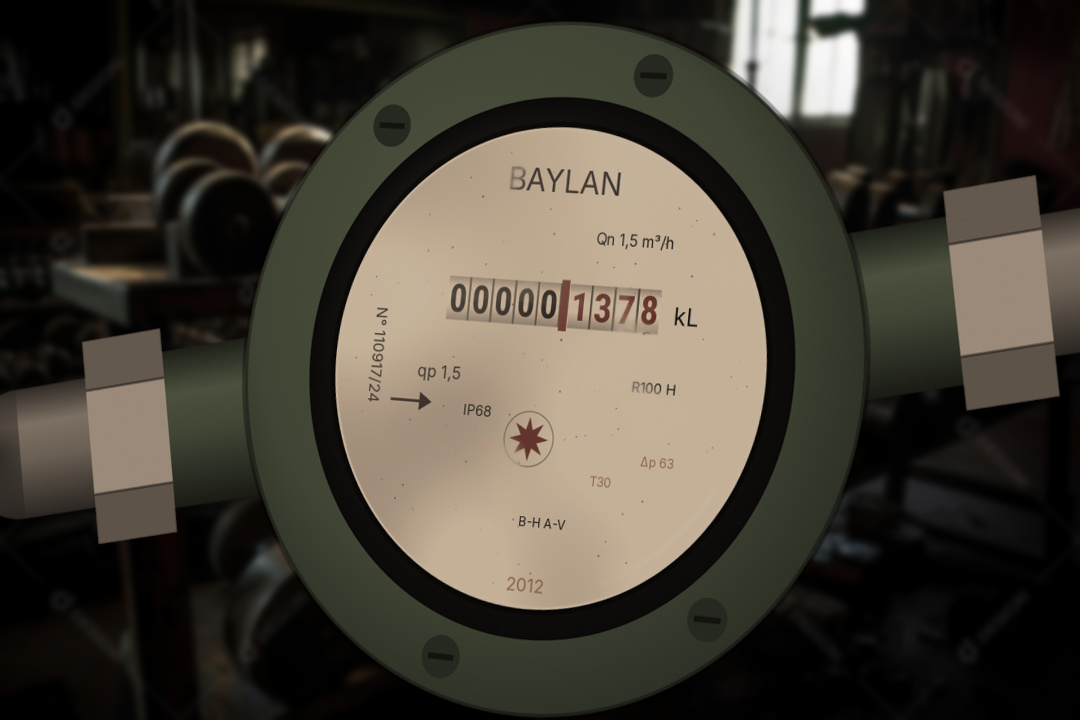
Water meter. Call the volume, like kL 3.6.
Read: kL 0.1378
